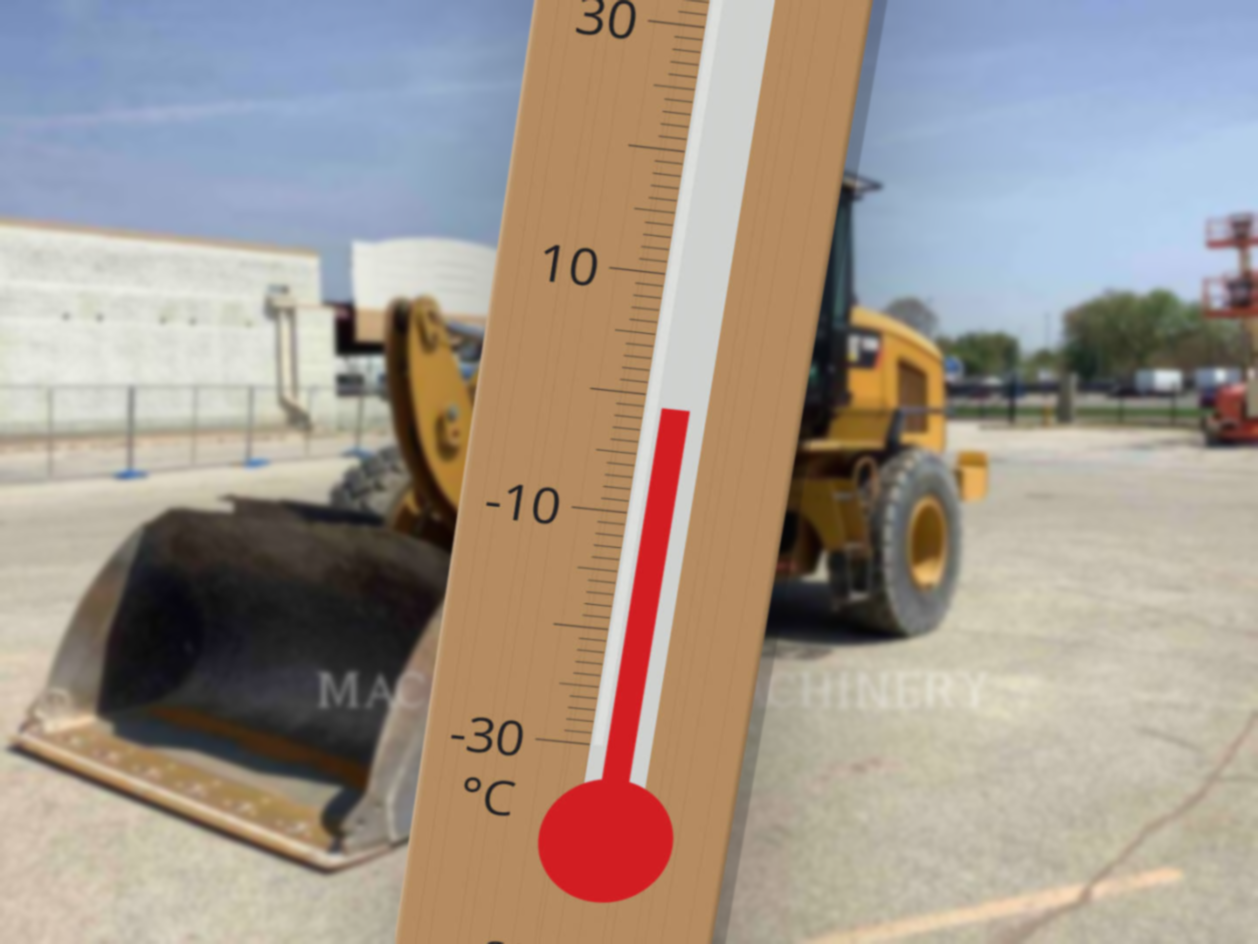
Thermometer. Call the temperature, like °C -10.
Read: °C -1
